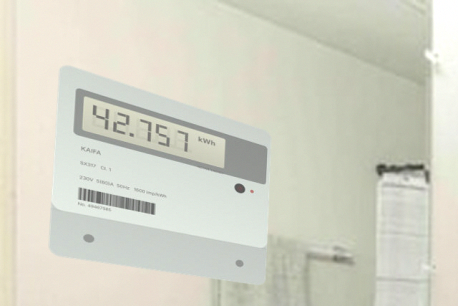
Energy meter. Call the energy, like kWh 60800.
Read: kWh 42.757
